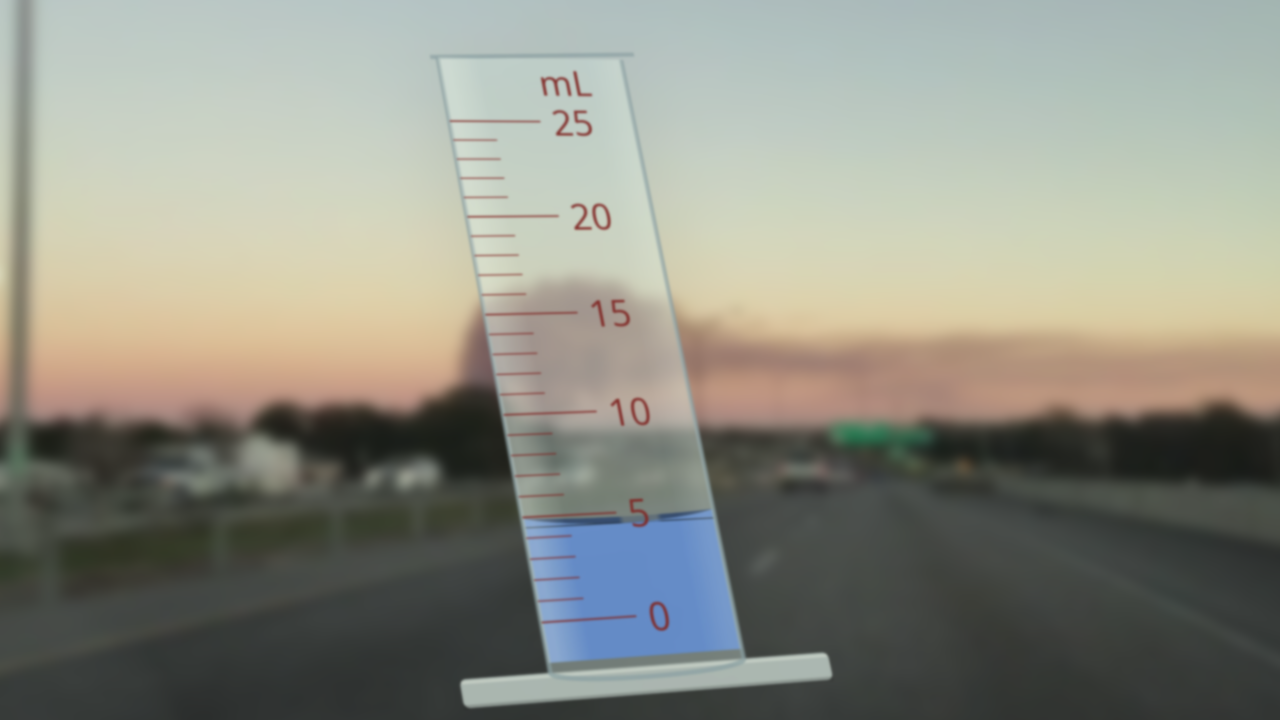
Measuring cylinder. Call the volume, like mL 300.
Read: mL 4.5
